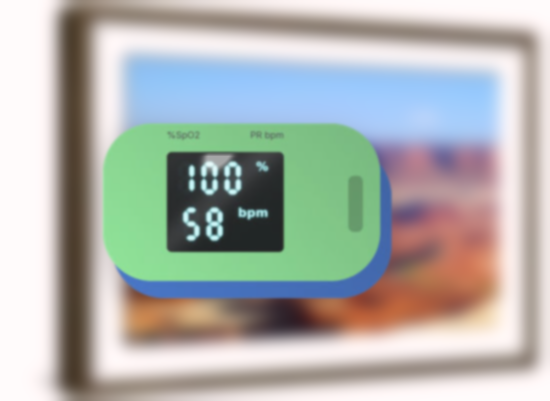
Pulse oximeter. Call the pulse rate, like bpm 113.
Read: bpm 58
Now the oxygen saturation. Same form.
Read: % 100
